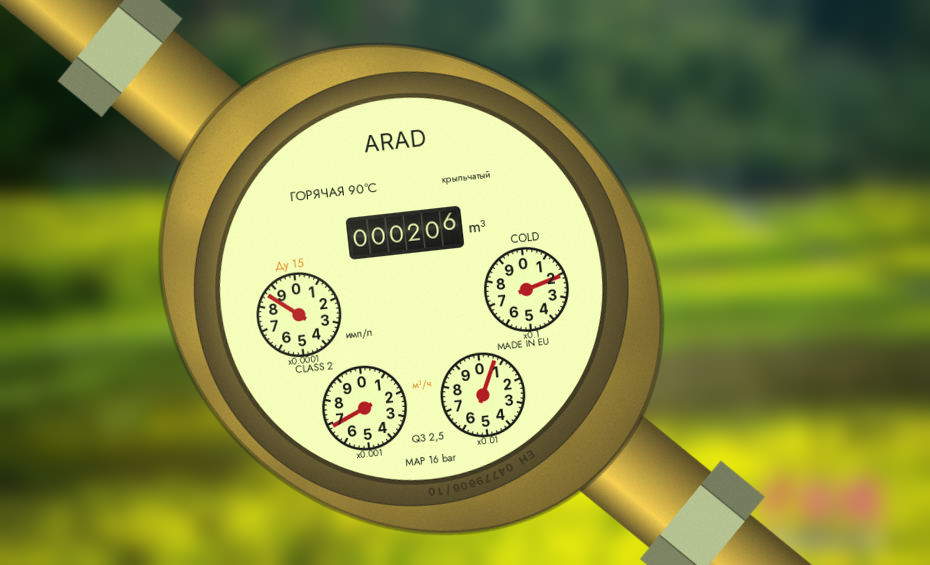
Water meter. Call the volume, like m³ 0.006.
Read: m³ 206.2068
